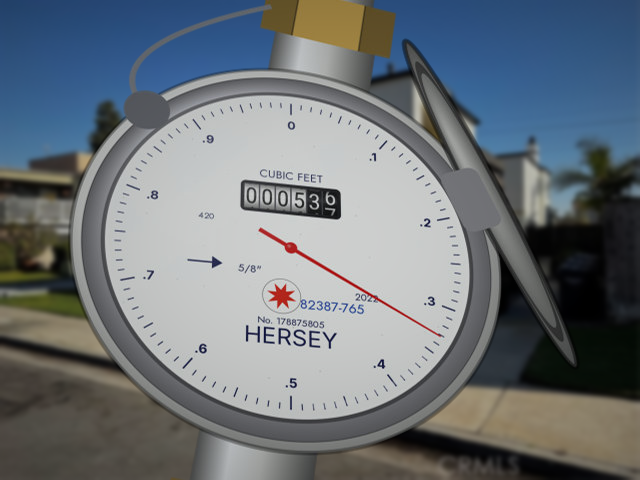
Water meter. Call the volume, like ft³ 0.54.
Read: ft³ 536.33
